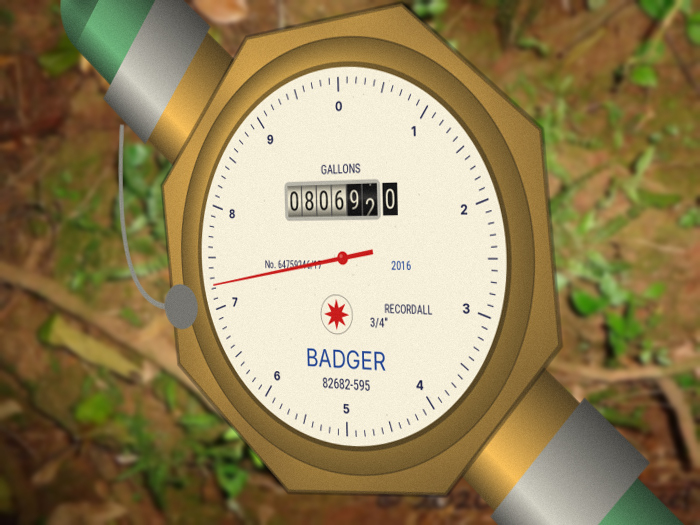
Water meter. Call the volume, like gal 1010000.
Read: gal 806917.2
